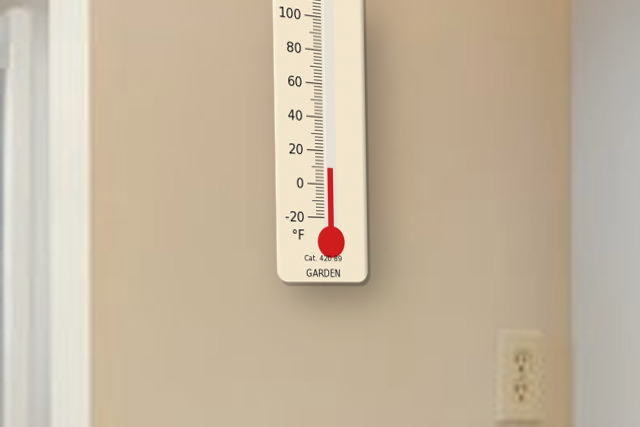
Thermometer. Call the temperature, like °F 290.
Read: °F 10
